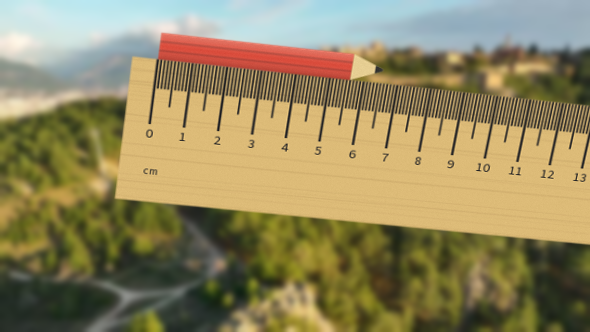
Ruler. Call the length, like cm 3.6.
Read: cm 6.5
